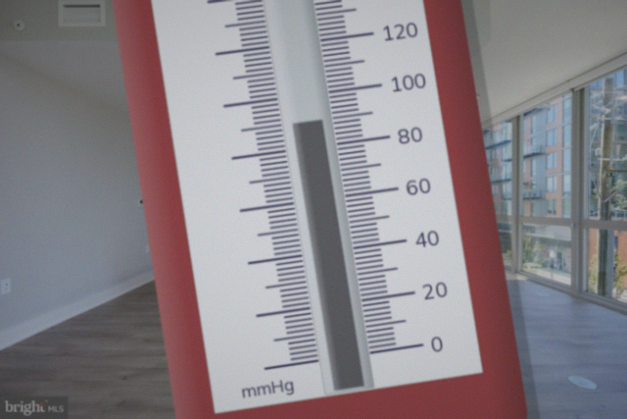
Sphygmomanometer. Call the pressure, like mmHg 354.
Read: mmHg 90
